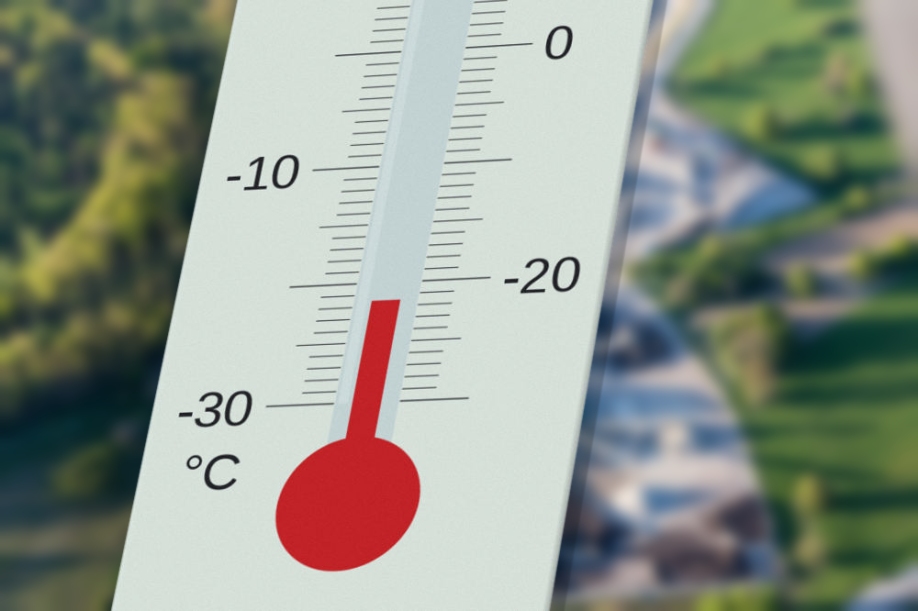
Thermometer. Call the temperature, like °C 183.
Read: °C -21.5
